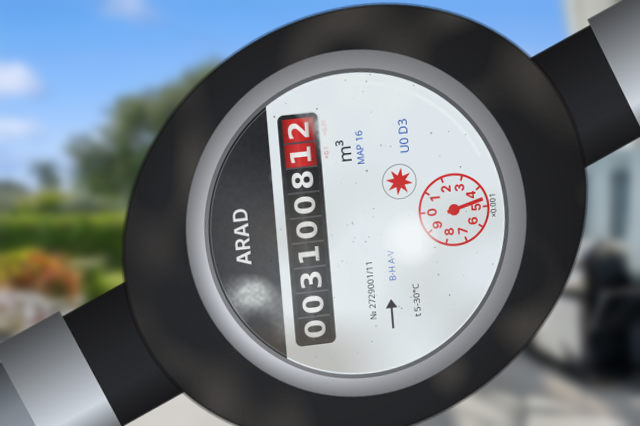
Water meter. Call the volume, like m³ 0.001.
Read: m³ 31008.124
